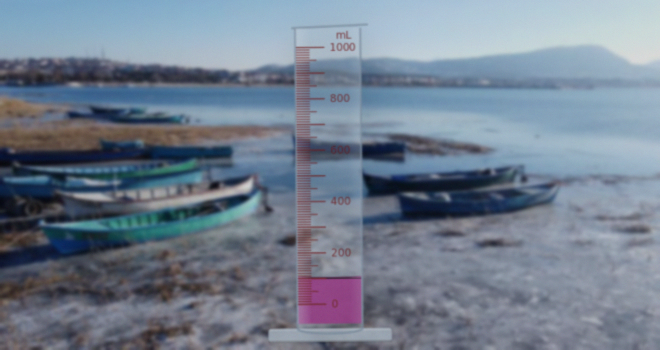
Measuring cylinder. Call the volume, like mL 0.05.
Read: mL 100
